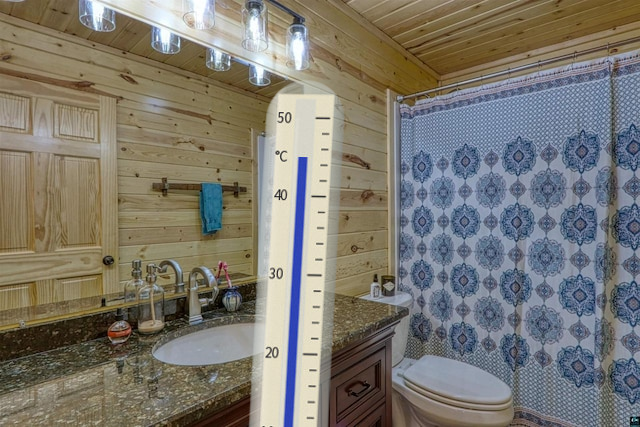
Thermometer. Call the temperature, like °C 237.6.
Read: °C 45
